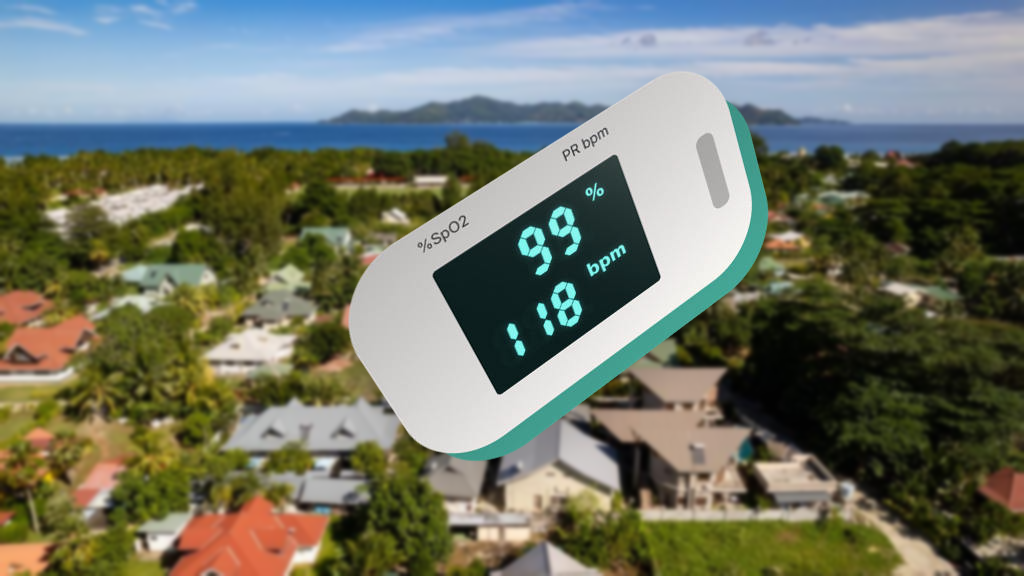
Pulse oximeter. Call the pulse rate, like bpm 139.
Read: bpm 118
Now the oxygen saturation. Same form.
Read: % 99
